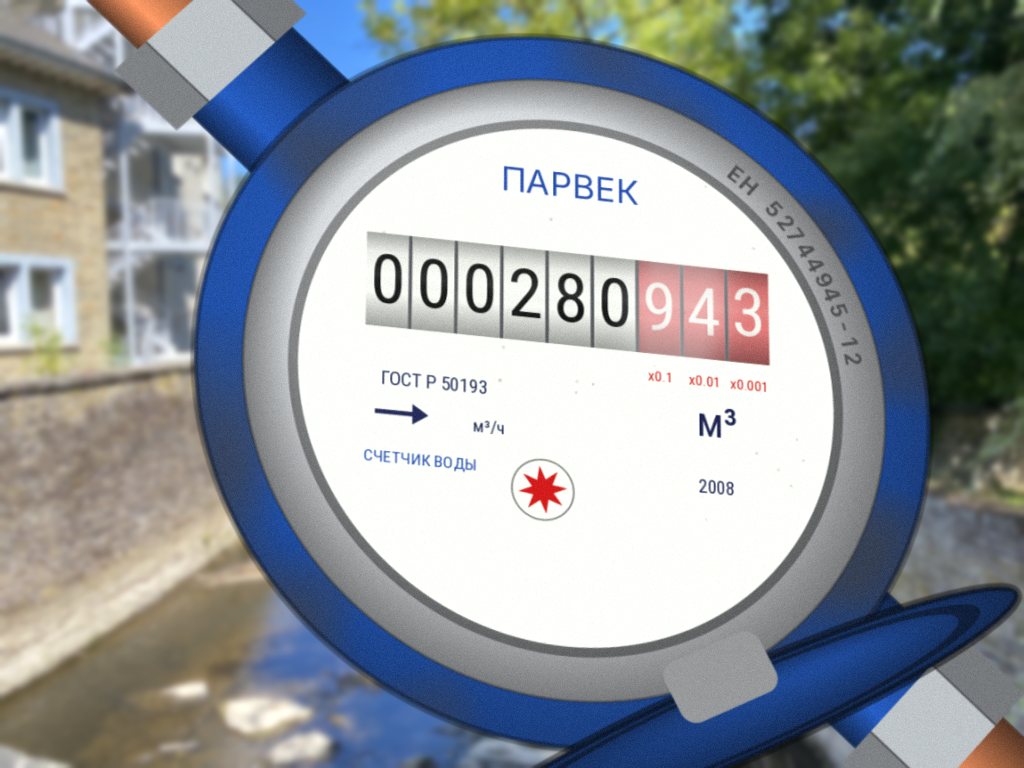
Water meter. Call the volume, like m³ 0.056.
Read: m³ 280.943
